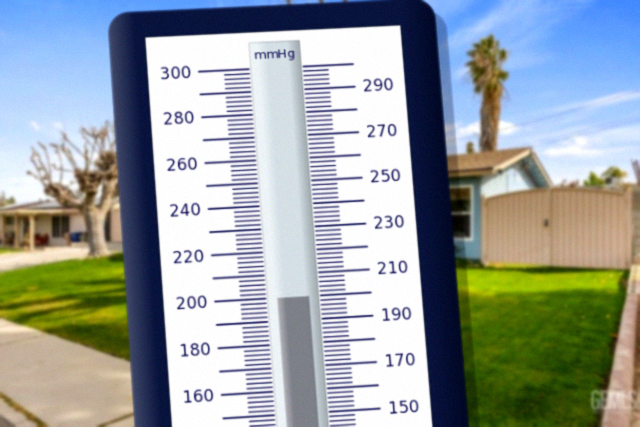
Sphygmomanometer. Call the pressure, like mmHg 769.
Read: mmHg 200
